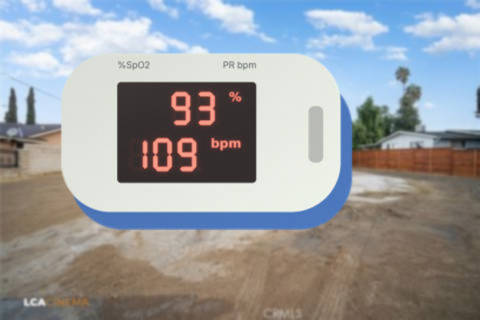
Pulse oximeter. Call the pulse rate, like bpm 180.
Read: bpm 109
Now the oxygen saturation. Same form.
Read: % 93
